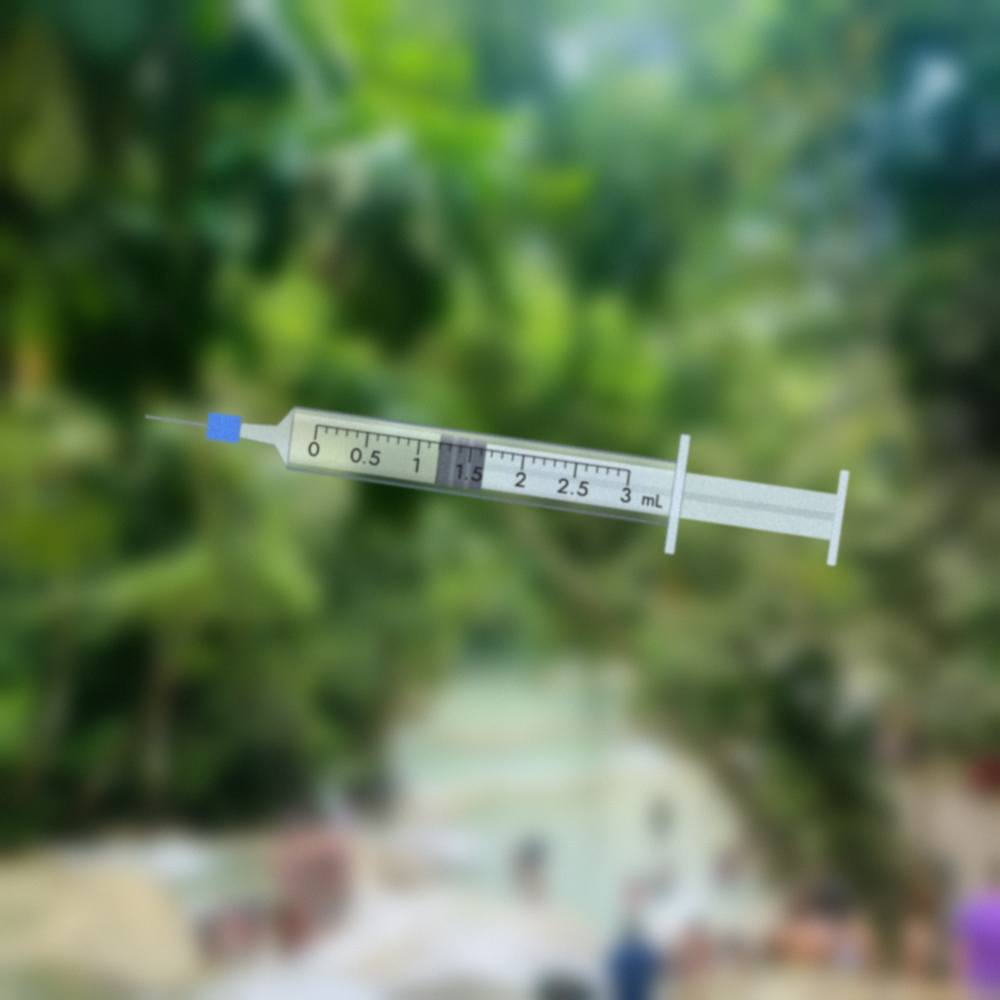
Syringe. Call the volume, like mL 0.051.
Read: mL 1.2
